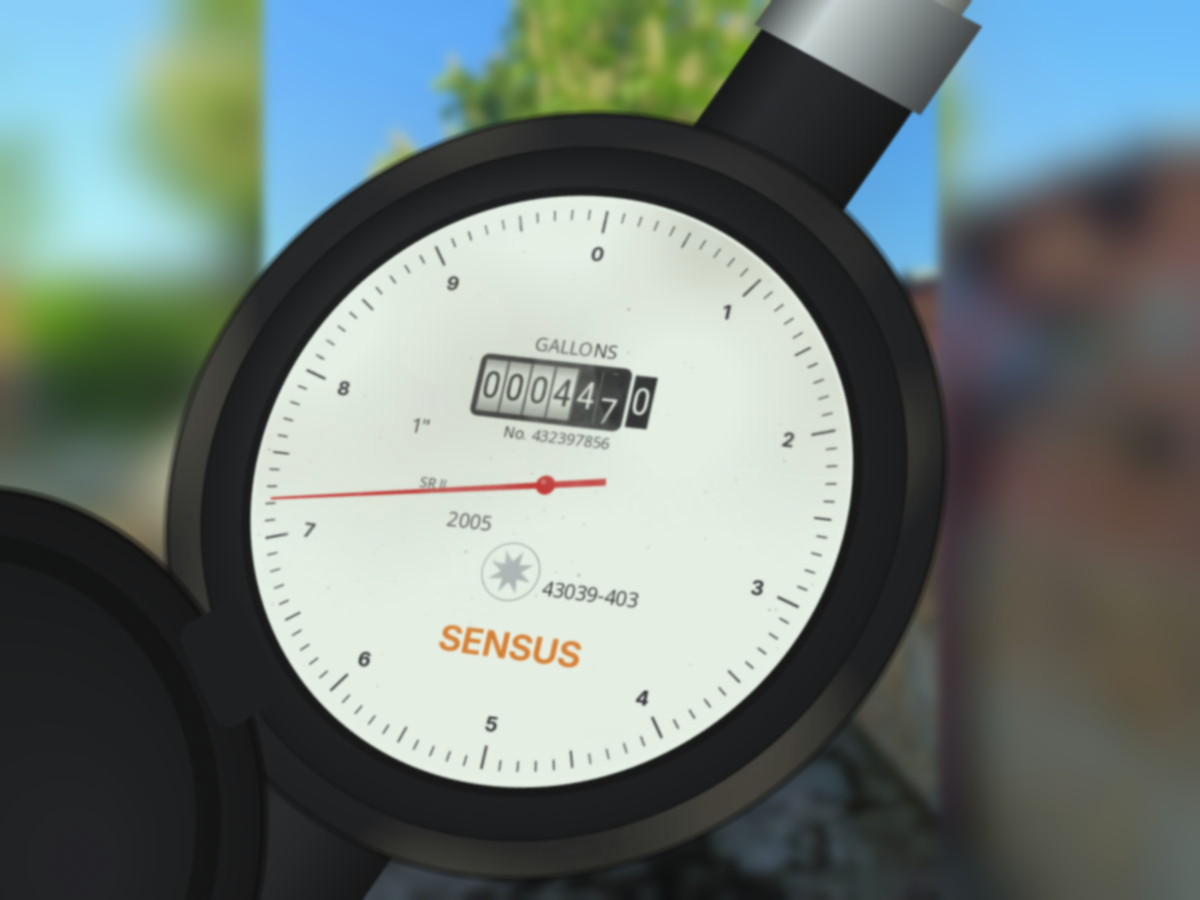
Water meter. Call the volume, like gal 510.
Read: gal 4467.2
